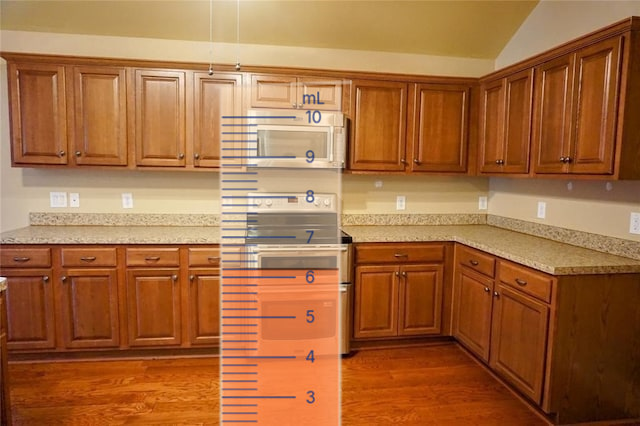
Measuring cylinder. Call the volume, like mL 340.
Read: mL 6.2
